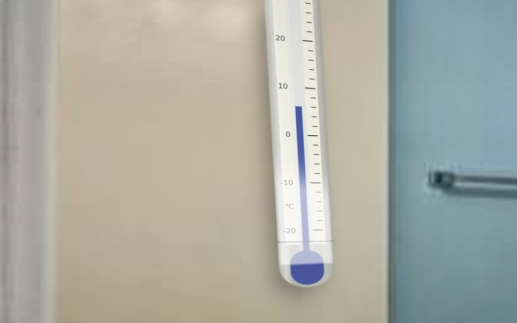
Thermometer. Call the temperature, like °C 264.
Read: °C 6
